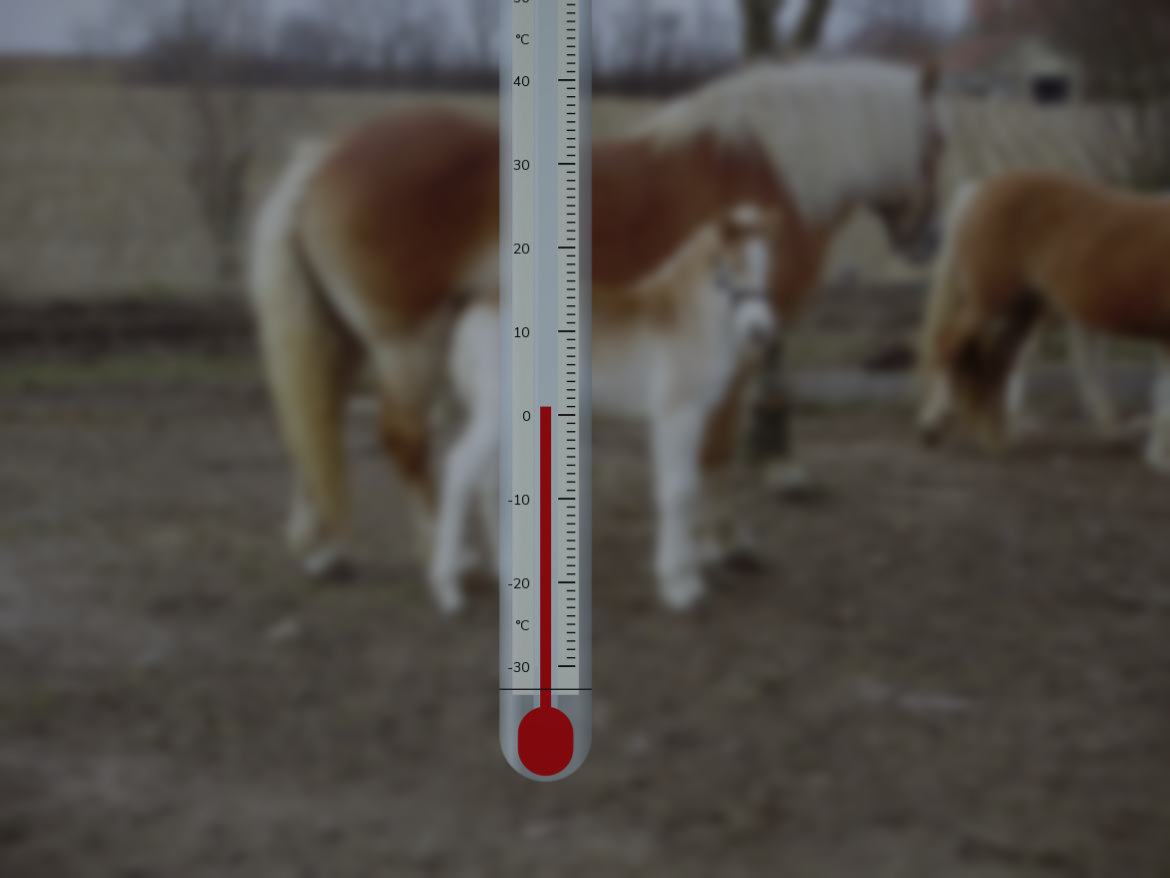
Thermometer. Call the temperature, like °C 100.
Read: °C 1
